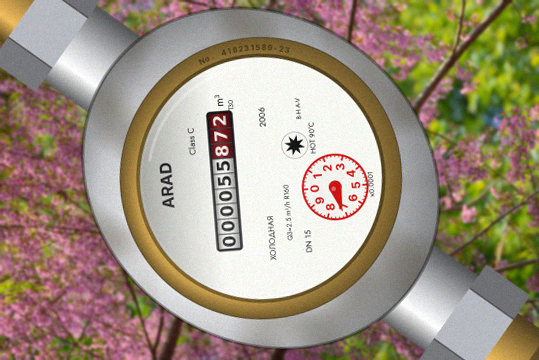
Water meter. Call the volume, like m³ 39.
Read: m³ 55.8727
